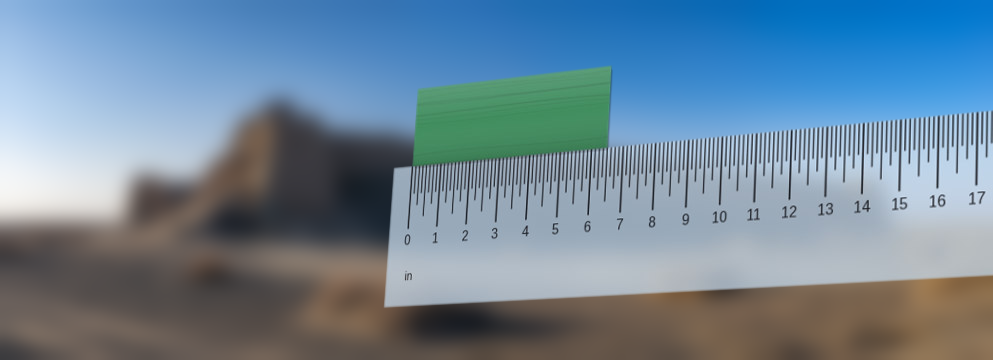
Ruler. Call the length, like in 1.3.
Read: in 6.5
